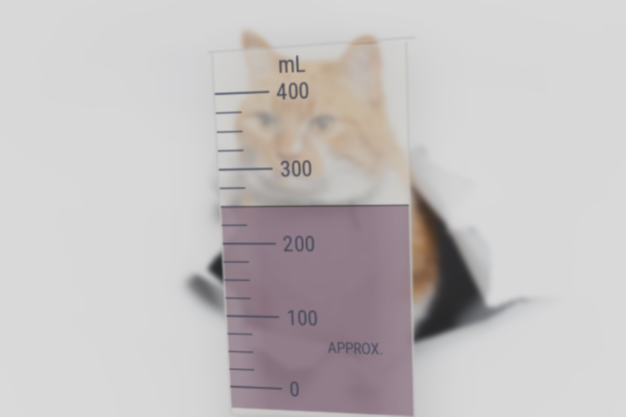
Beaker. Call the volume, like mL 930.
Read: mL 250
